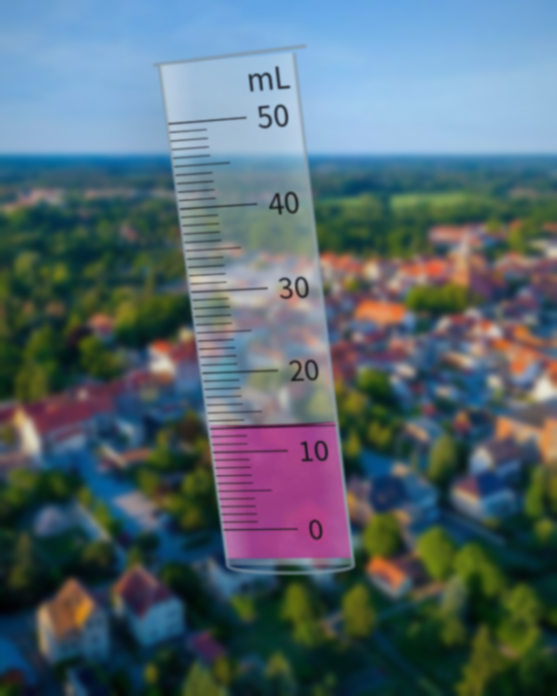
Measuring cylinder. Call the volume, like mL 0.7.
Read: mL 13
